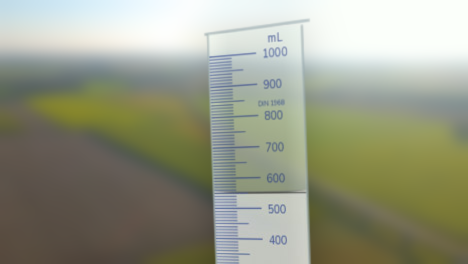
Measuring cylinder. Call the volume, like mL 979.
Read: mL 550
